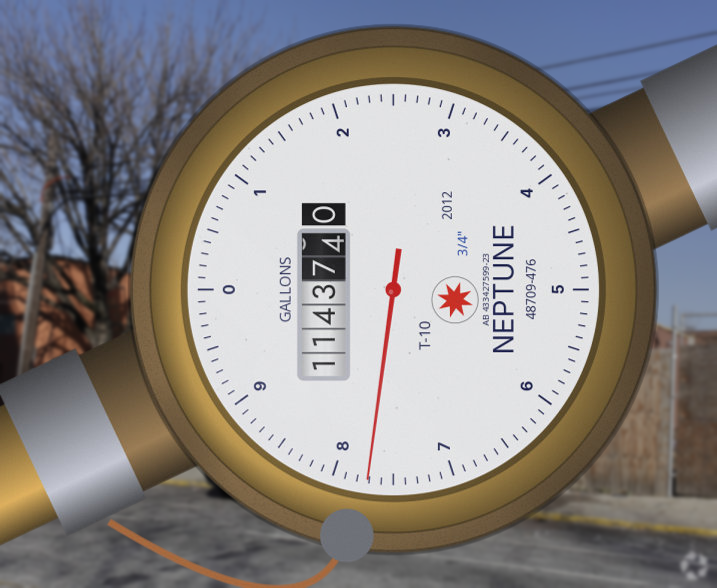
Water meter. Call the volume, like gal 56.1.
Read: gal 1143737.7
